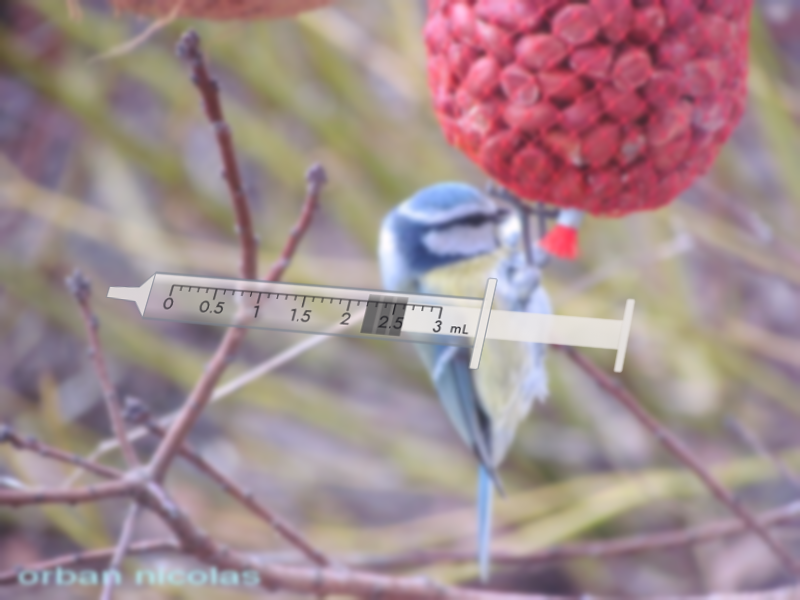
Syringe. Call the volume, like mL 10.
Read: mL 2.2
